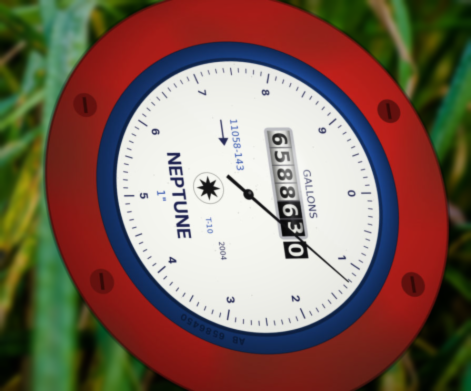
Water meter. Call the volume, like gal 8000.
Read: gal 6588631.2
